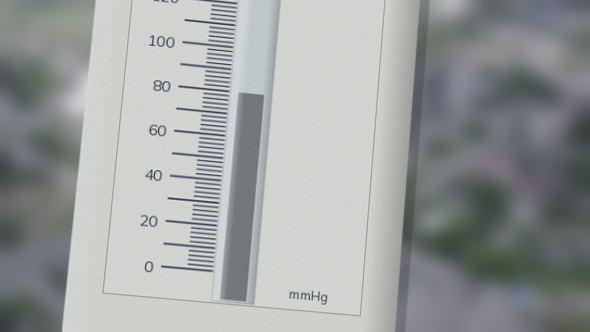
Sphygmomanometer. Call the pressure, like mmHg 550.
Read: mmHg 80
